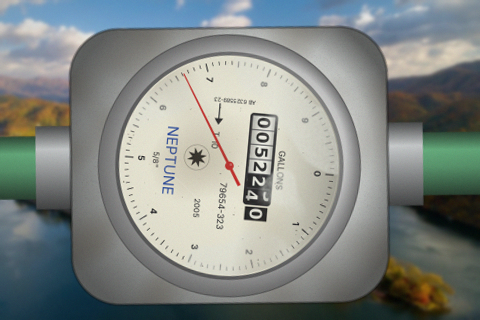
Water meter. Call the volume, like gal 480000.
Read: gal 52236.6
